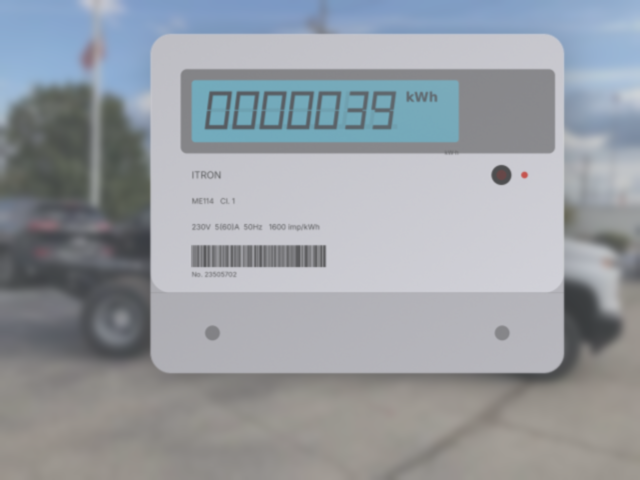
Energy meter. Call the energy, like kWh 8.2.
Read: kWh 39
